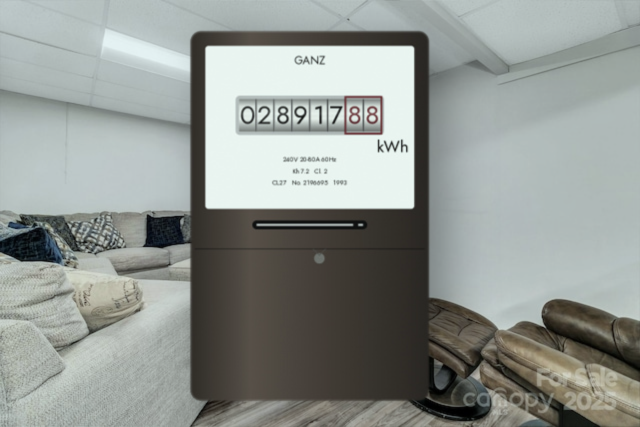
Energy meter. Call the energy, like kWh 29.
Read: kWh 28917.88
